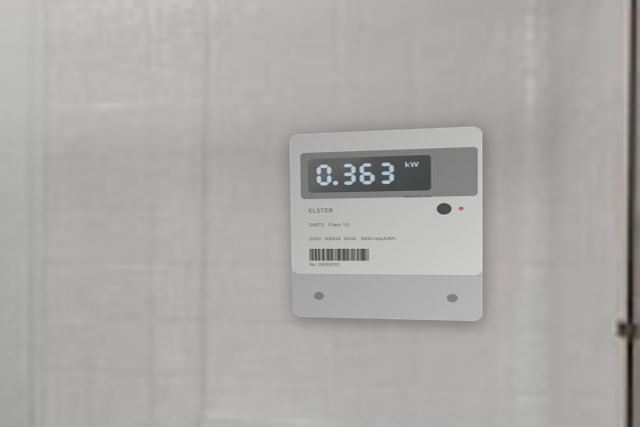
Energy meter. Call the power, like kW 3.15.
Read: kW 0.363
